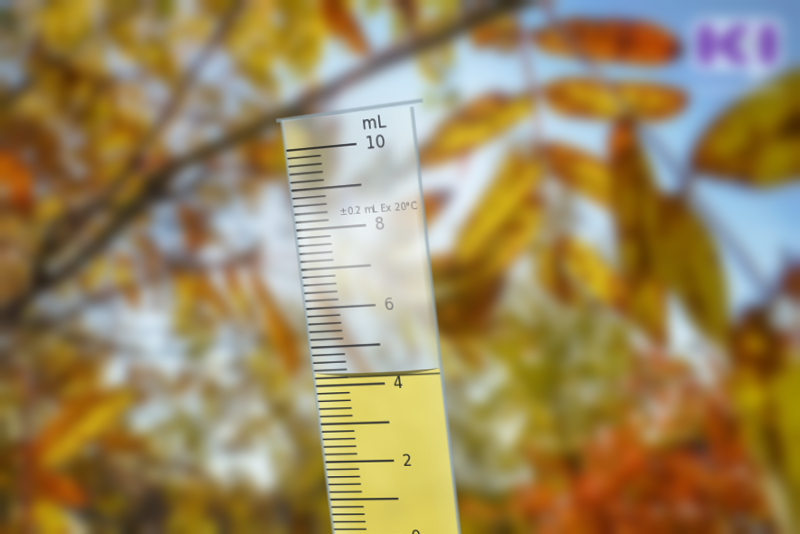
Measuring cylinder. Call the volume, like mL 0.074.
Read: mL 4.2
